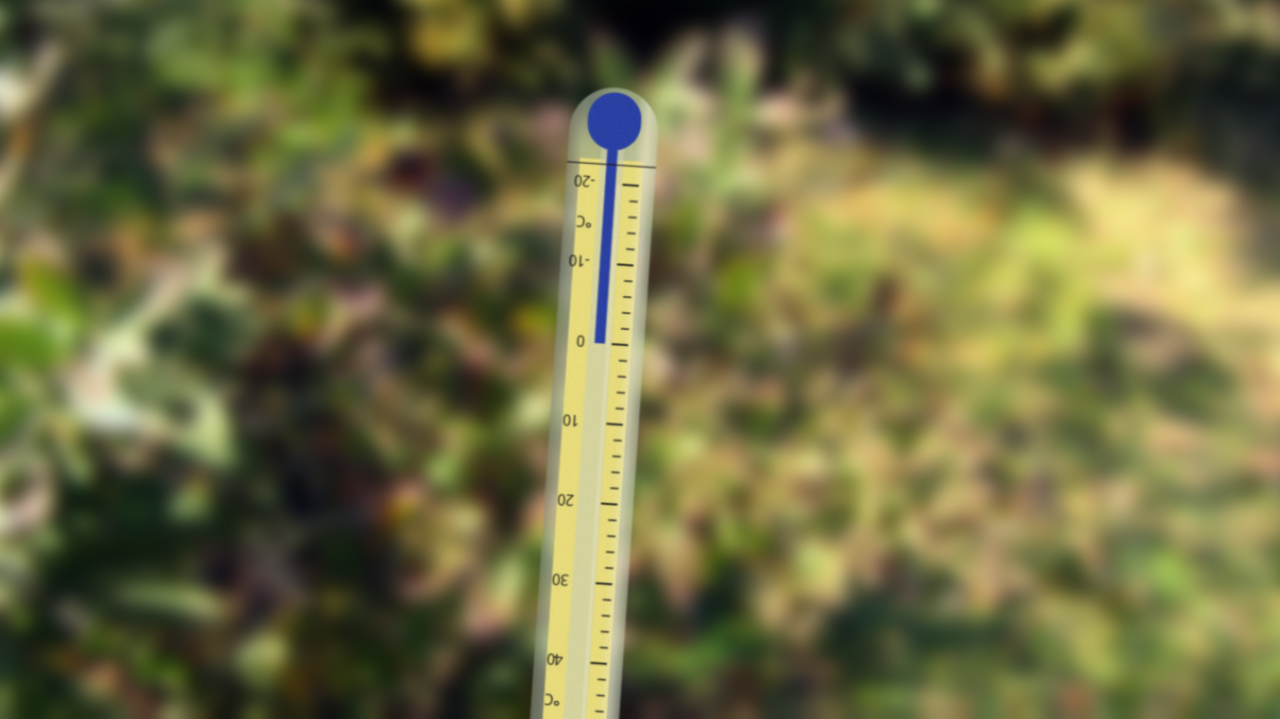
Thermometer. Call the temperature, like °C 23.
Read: °C 0
